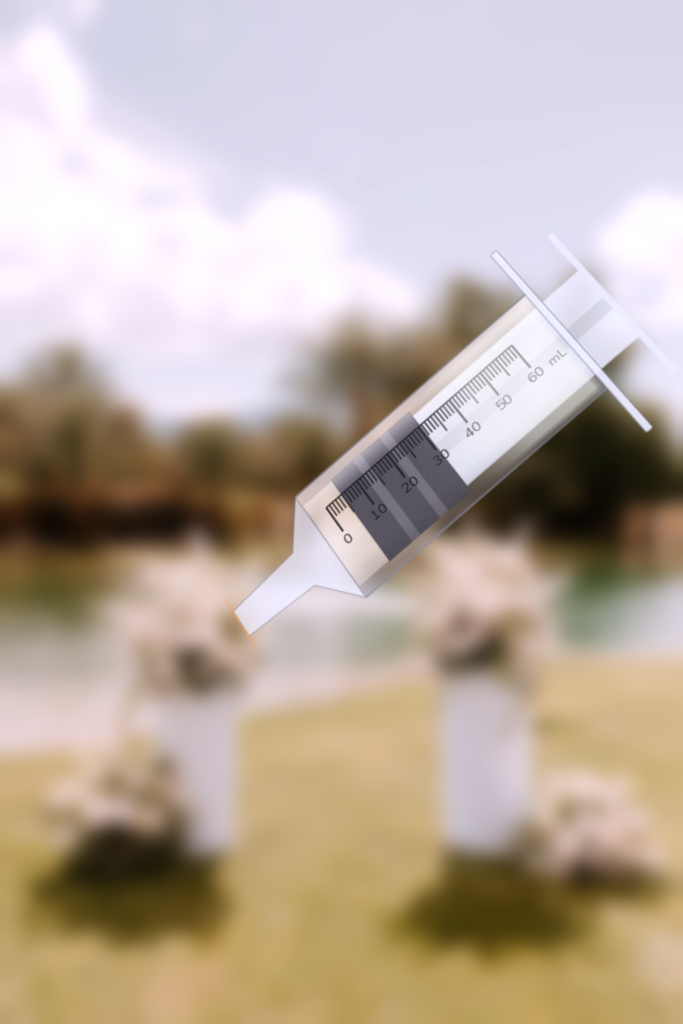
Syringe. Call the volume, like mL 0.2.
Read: mL 5
